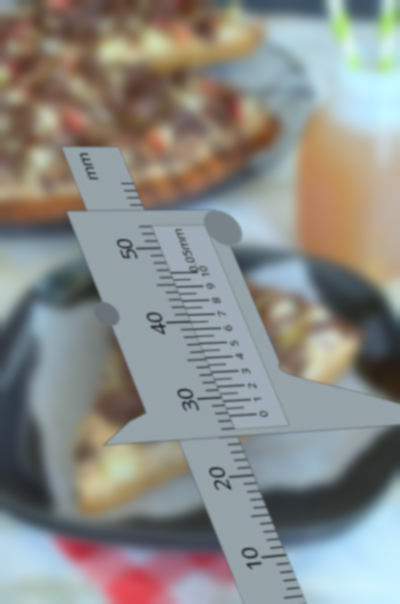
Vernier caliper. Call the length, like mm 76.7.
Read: mm 27.6
